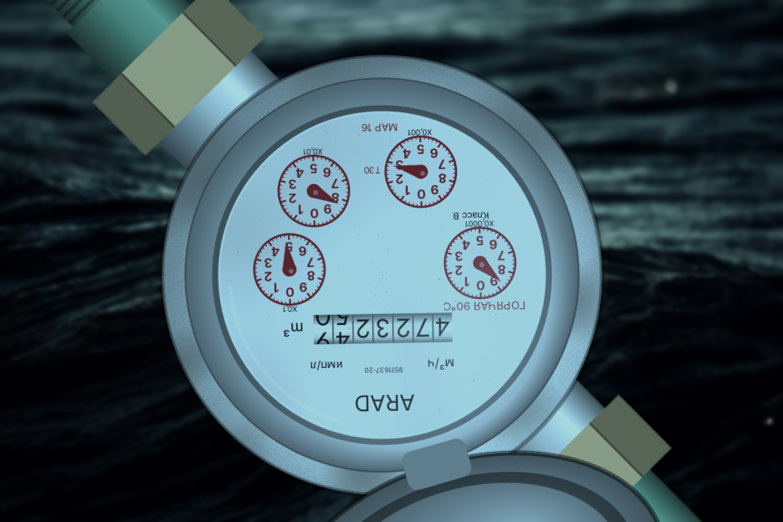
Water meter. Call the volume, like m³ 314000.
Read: m³ 4723249.4828
